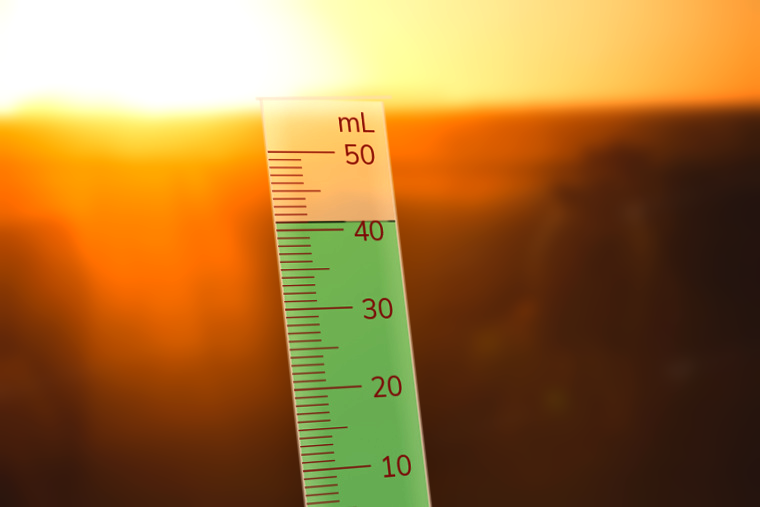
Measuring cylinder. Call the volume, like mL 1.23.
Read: mL 41
